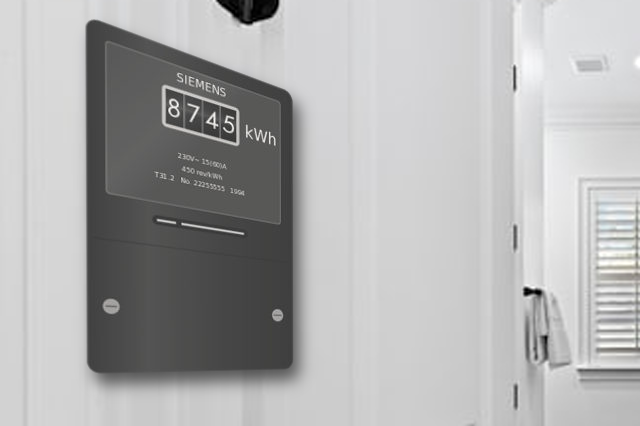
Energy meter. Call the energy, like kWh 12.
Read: kWh 8745
